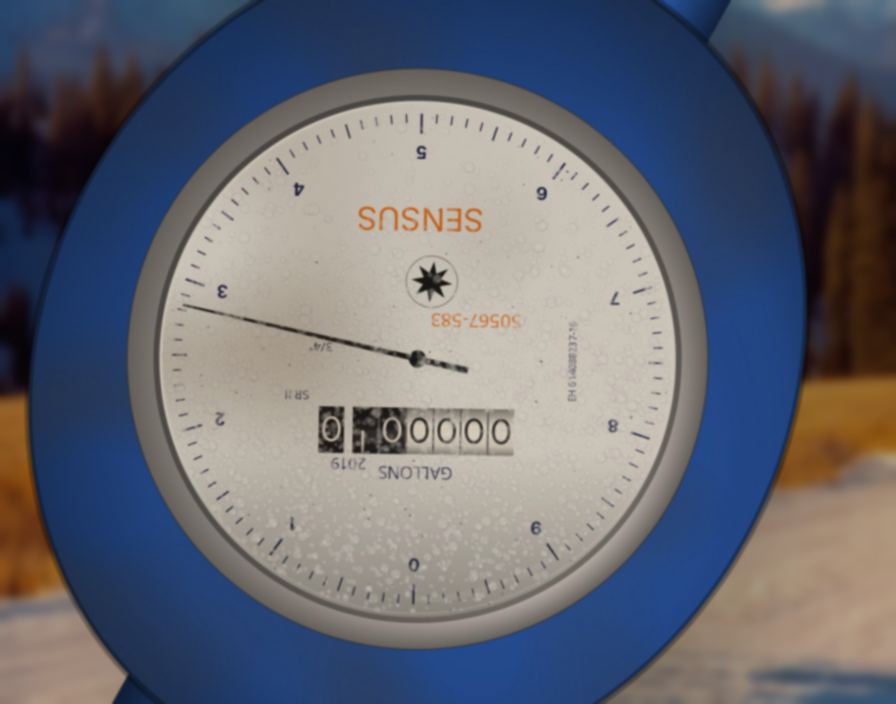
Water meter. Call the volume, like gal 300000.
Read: gal 12.8
